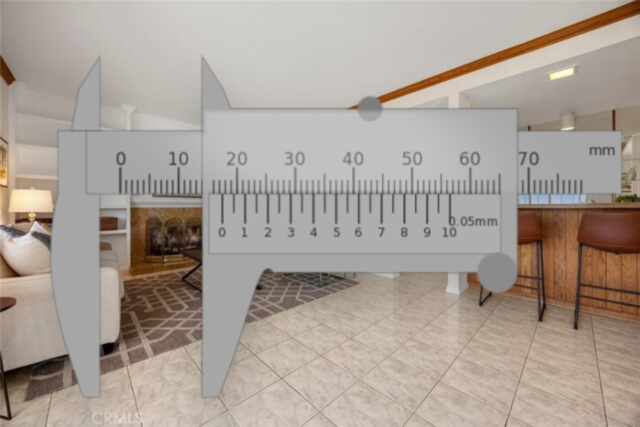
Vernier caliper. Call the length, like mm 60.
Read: mm 17.5
